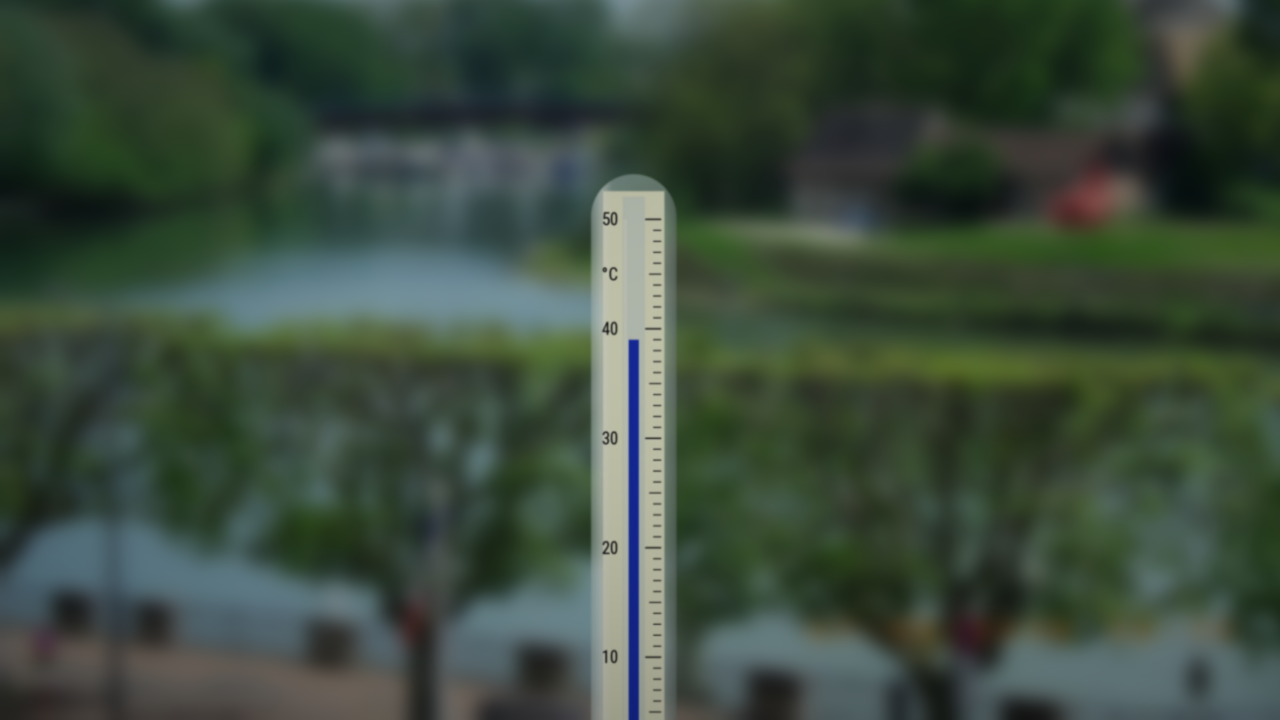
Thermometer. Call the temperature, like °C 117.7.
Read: °C 39
